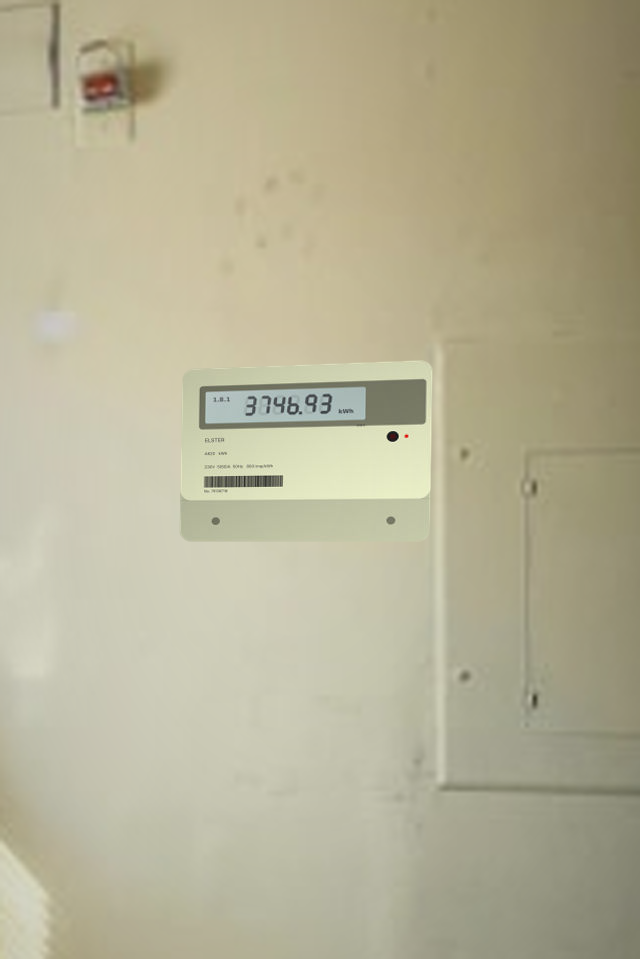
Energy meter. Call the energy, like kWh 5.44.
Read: kWh 3746.93
